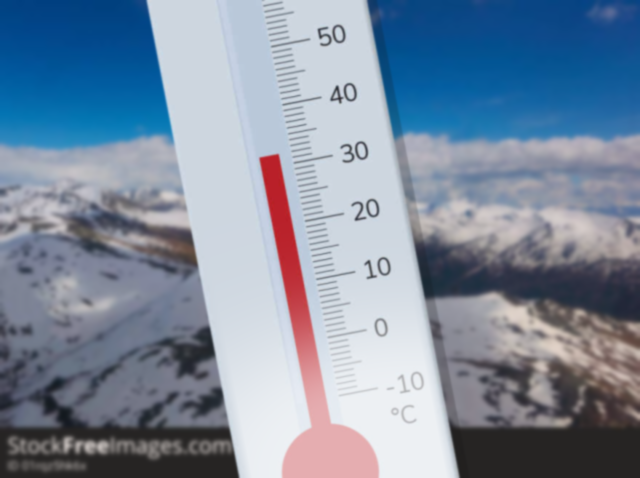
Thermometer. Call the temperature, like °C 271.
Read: °C 32
